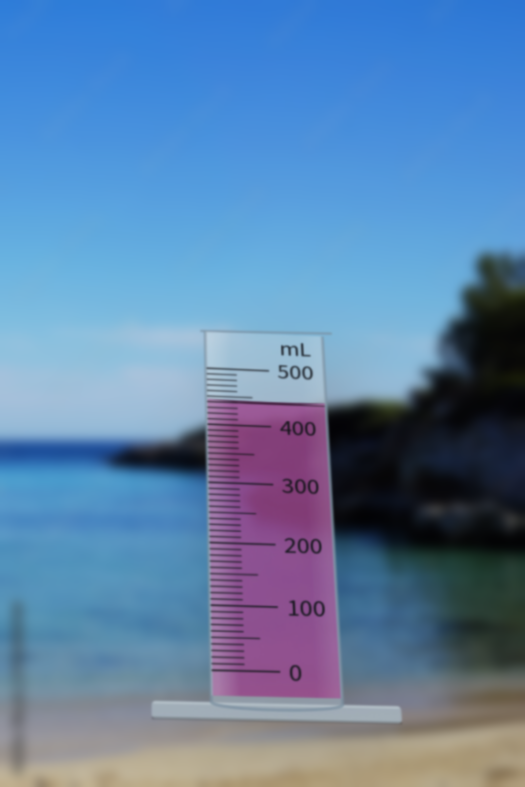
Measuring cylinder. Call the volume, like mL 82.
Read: mL 440
